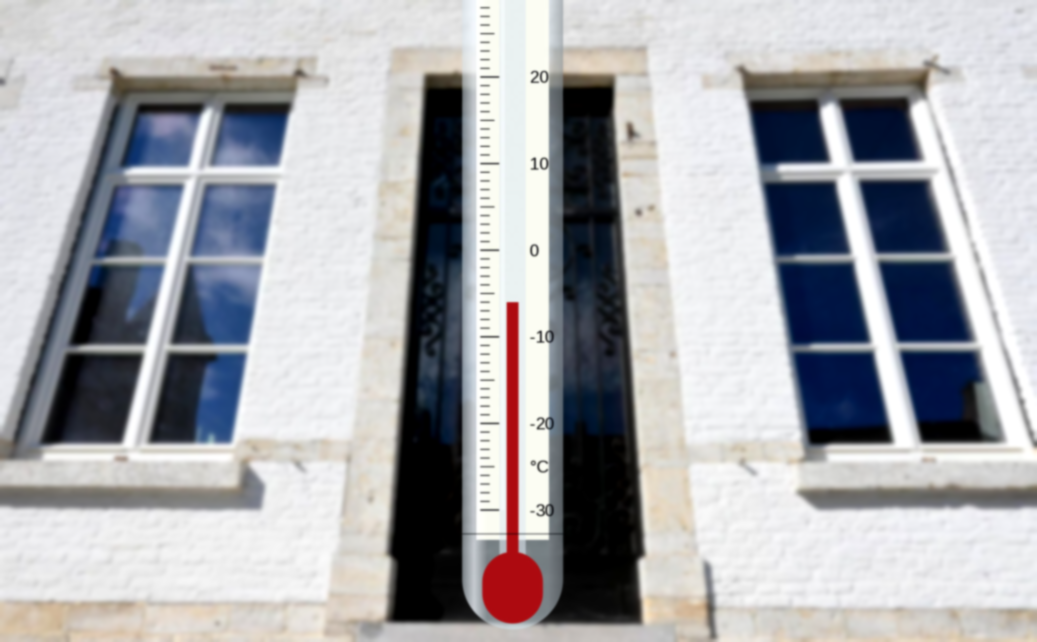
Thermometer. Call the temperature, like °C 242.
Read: °C -6
